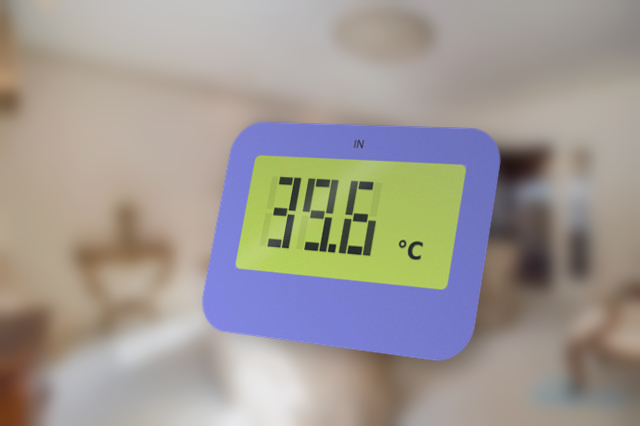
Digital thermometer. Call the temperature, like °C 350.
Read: °C 39.6
